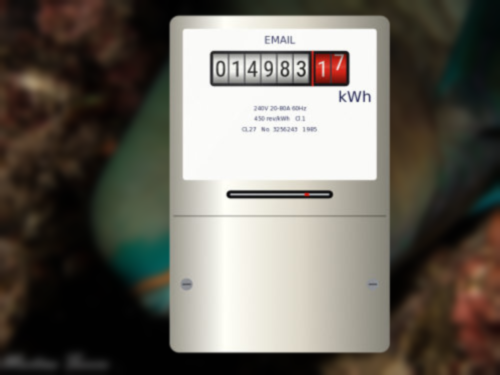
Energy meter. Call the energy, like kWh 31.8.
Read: kWh 14983.17
